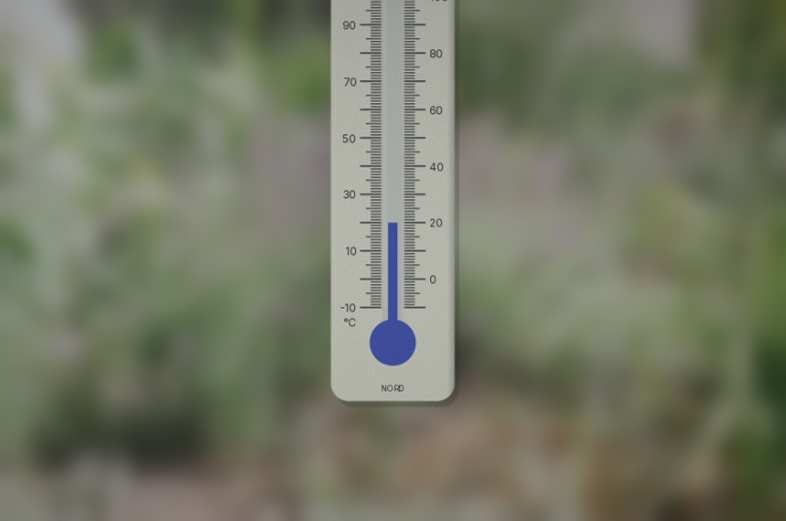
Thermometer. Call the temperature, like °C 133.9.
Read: °C 20
